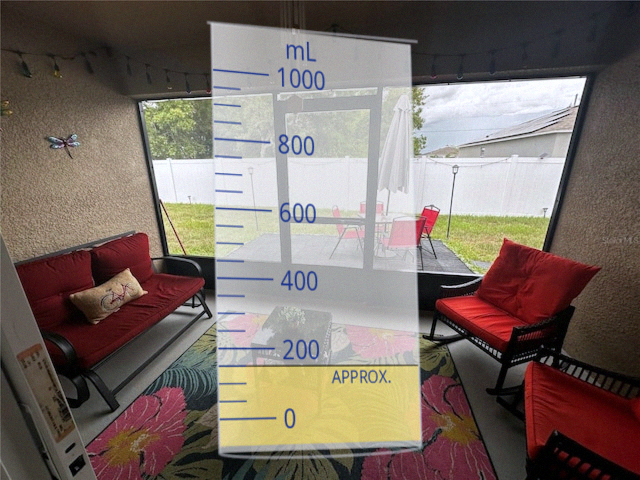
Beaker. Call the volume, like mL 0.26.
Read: mL 150
